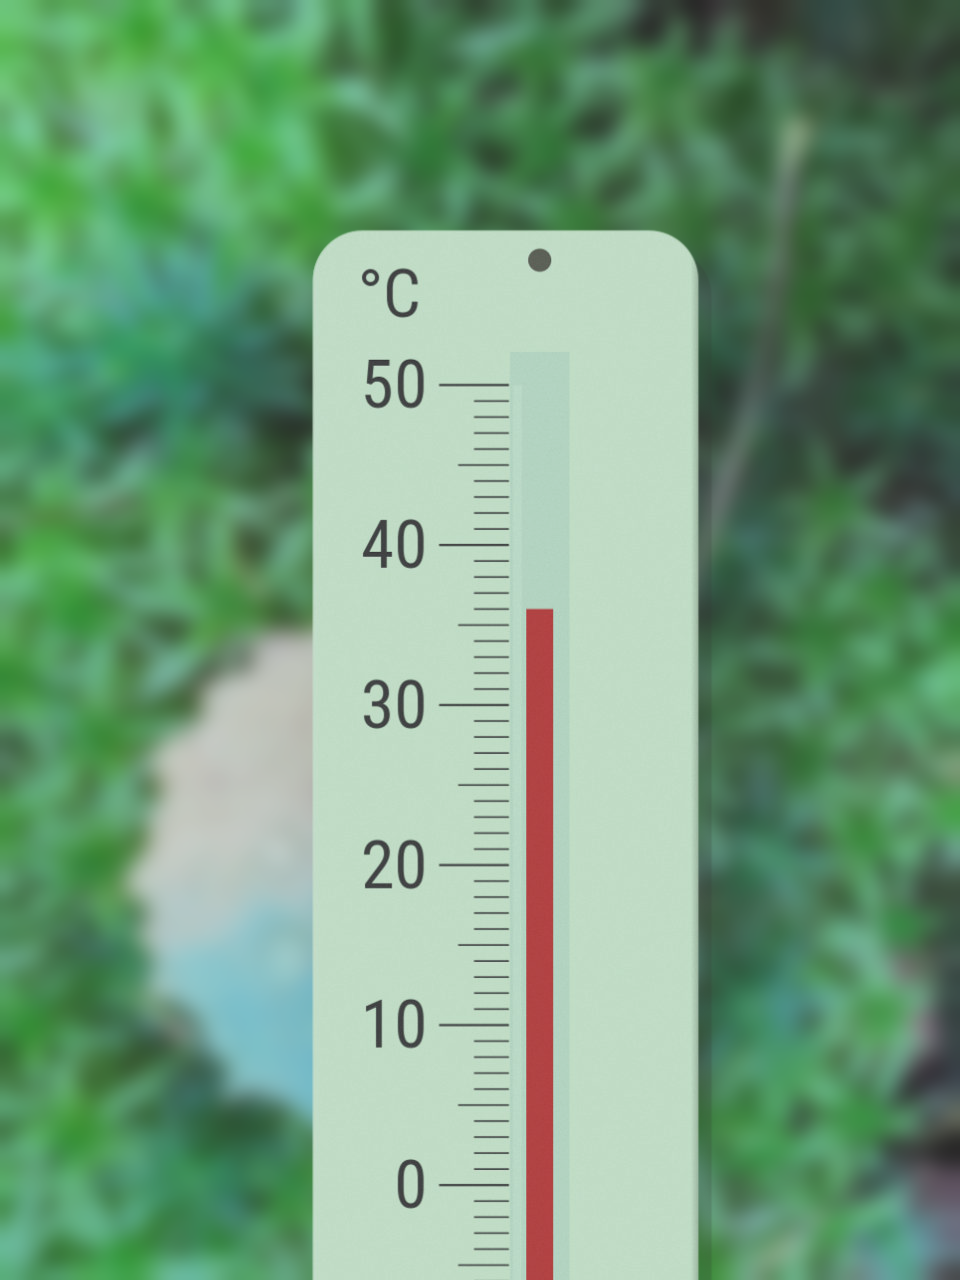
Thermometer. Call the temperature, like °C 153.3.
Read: °C 36
